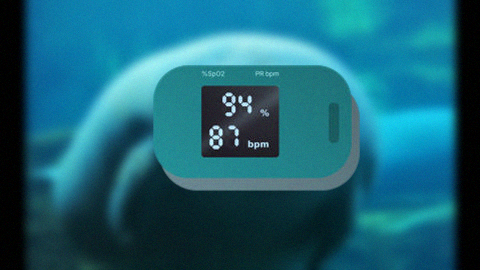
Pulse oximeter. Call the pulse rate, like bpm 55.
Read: bpm 87
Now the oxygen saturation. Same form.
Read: % 94
